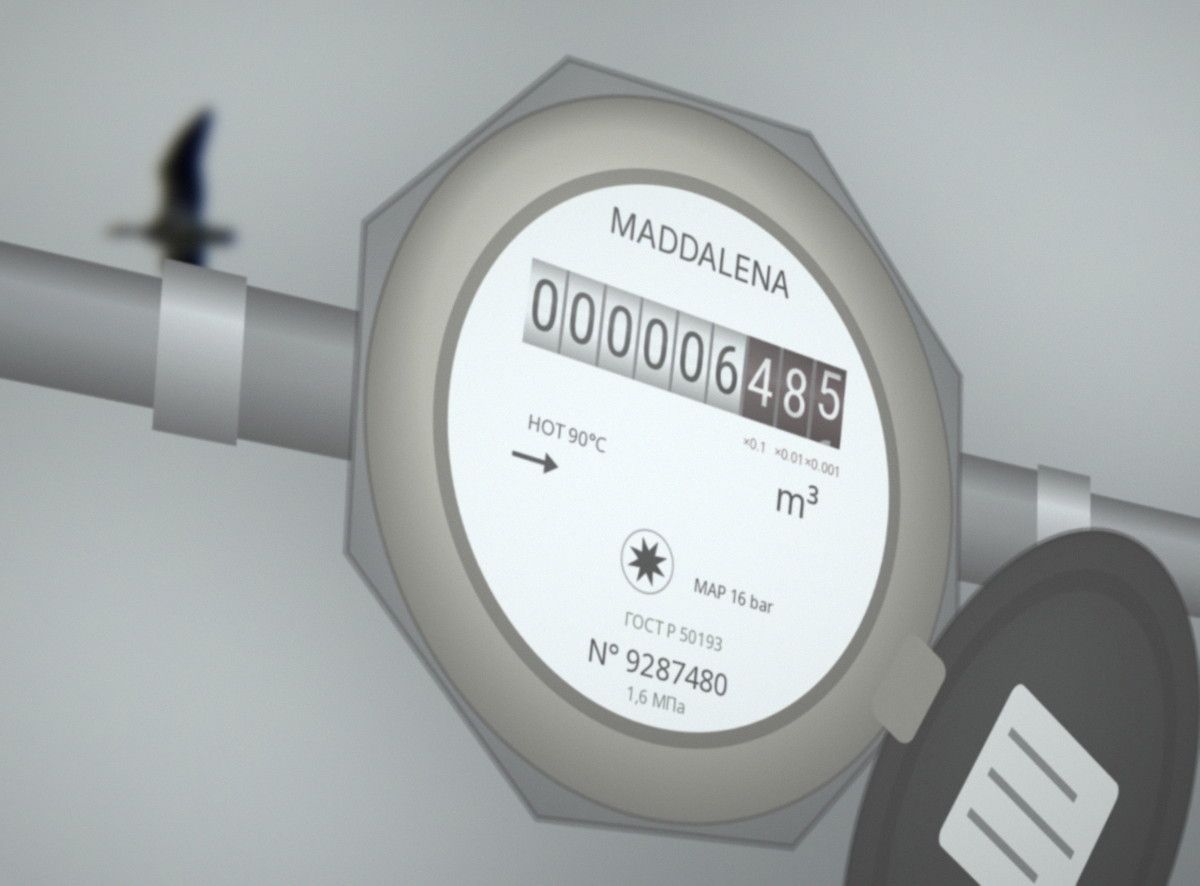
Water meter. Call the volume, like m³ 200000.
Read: m³ 6.485
